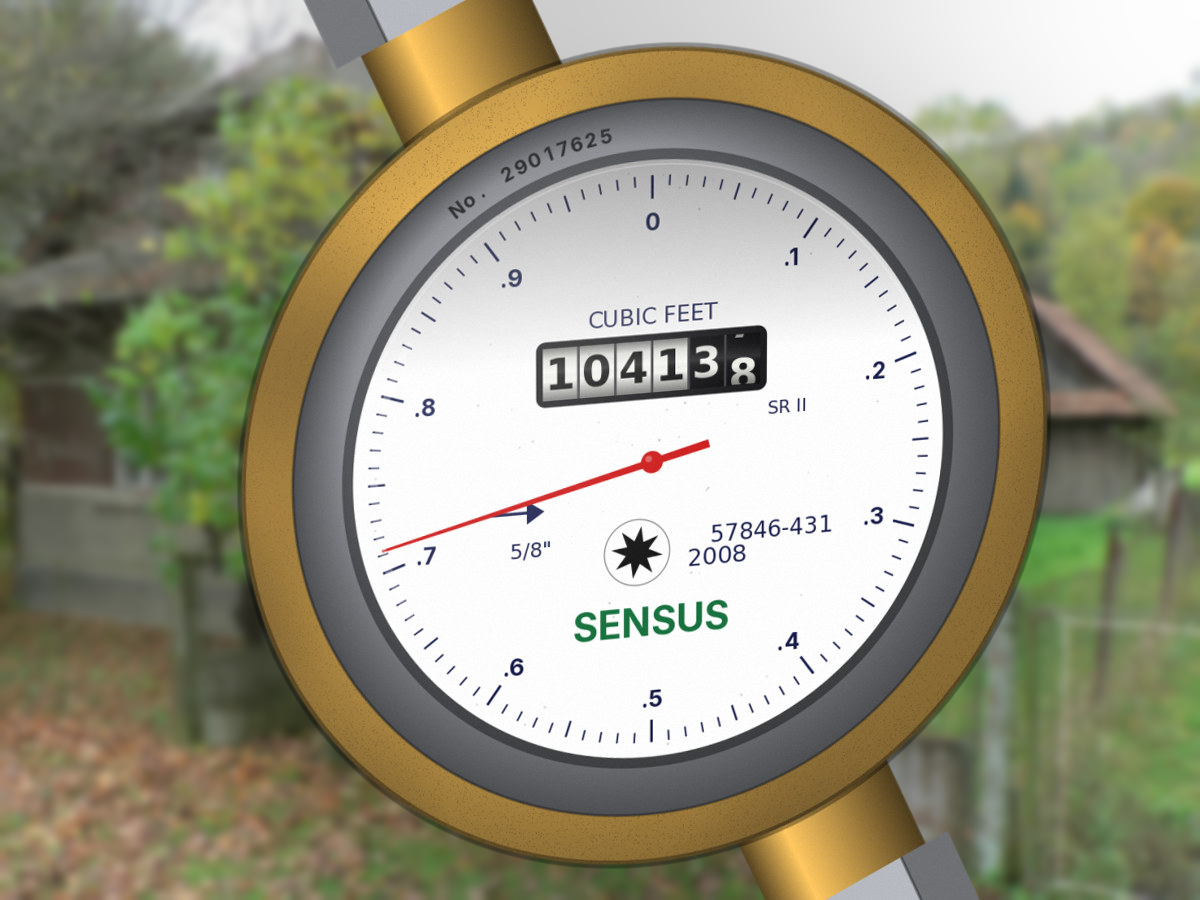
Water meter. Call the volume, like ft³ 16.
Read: ft³ 104137.71
